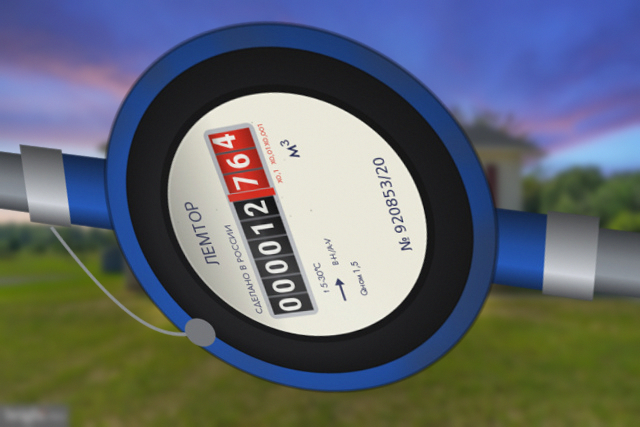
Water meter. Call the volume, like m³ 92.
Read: m³ 12.764
